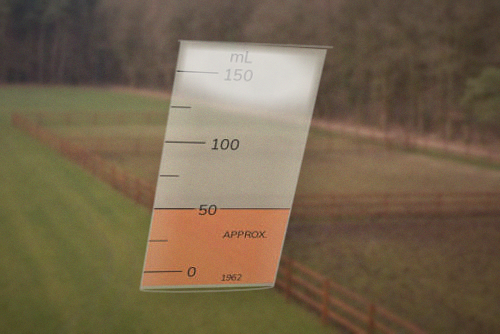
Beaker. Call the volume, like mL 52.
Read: mL 50
